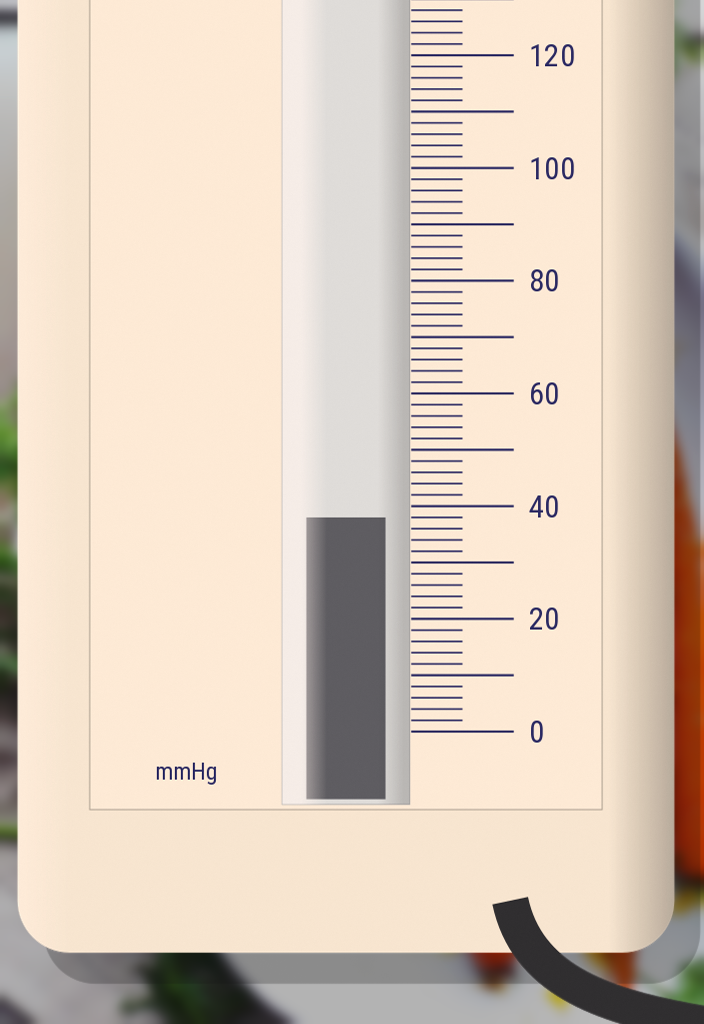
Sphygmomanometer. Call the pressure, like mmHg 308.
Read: mmHg 38
